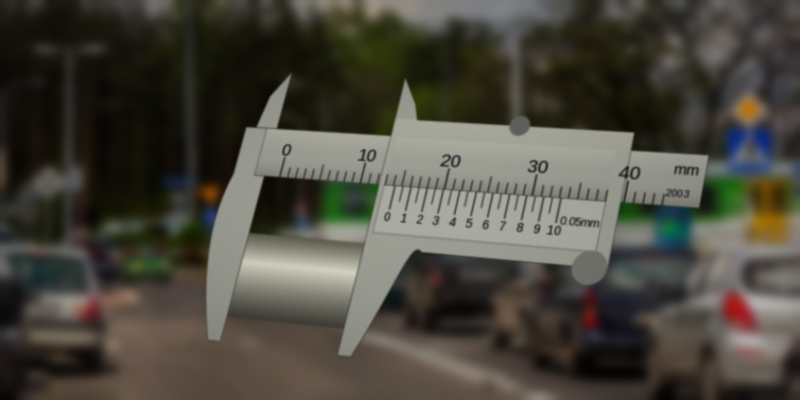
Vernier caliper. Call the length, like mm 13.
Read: mm 14.2
